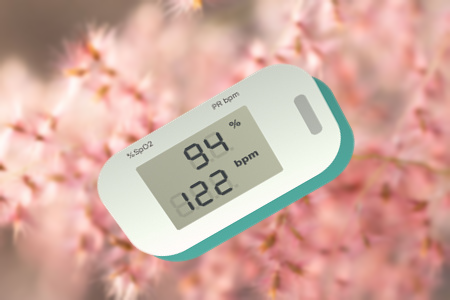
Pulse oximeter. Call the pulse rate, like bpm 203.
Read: bpm 122
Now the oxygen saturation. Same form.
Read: % 94
